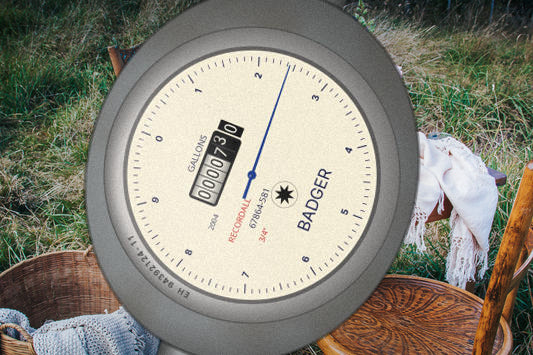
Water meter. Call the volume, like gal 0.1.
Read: gal 732.4
